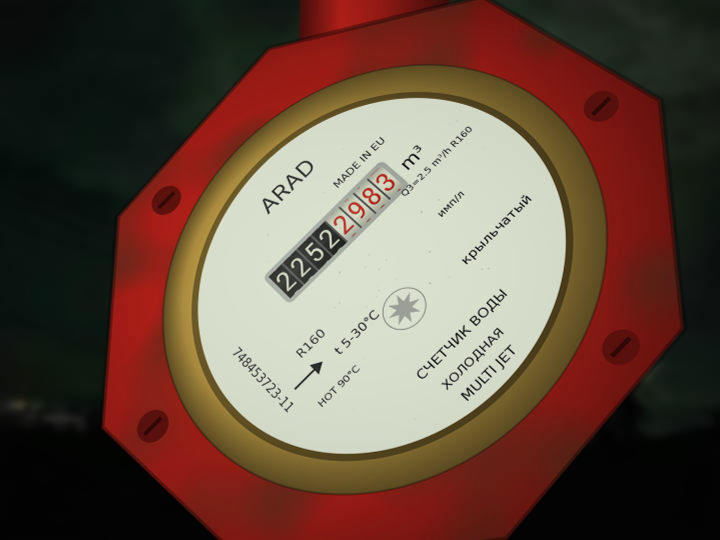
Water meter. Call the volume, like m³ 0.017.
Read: m³ 2252.2983
